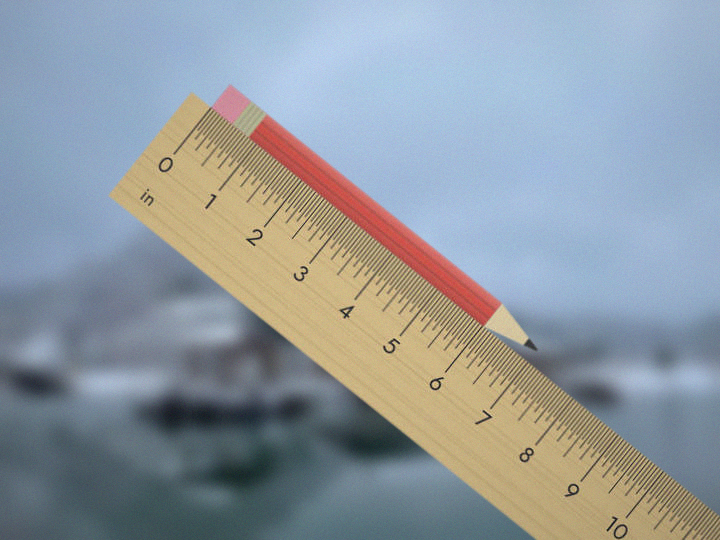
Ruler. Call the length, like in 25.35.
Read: in 7
